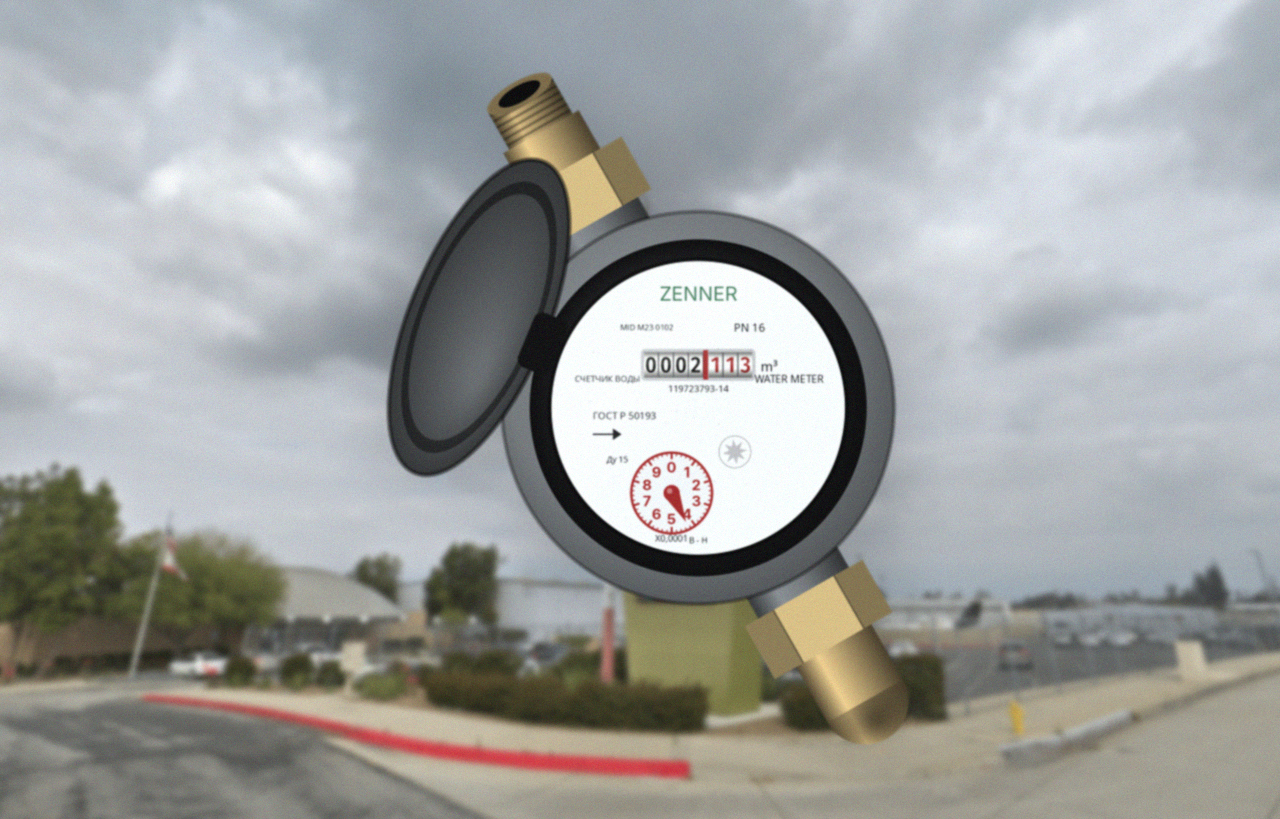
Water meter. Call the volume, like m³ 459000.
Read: m³ 2.1134
